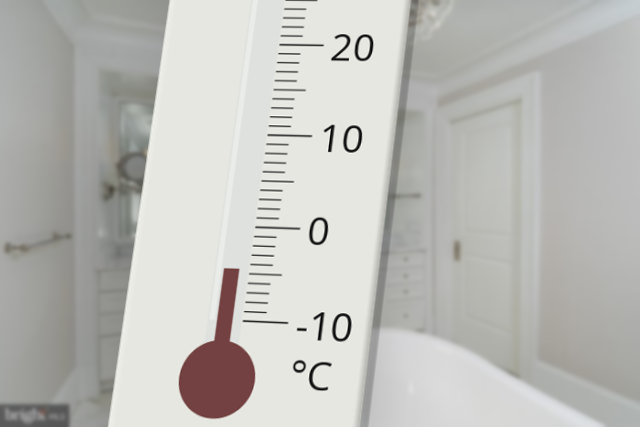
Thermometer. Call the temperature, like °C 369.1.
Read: °C -4.5
